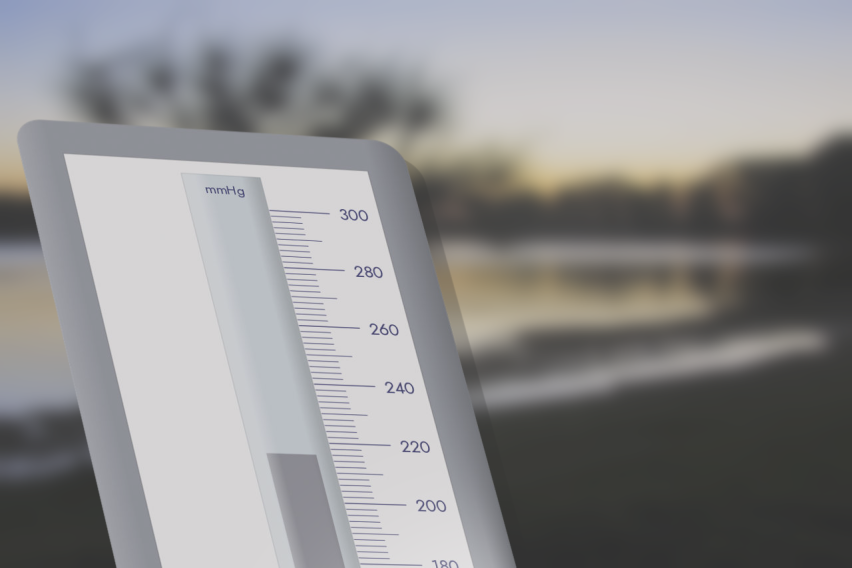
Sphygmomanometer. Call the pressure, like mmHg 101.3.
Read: mmHg 216
